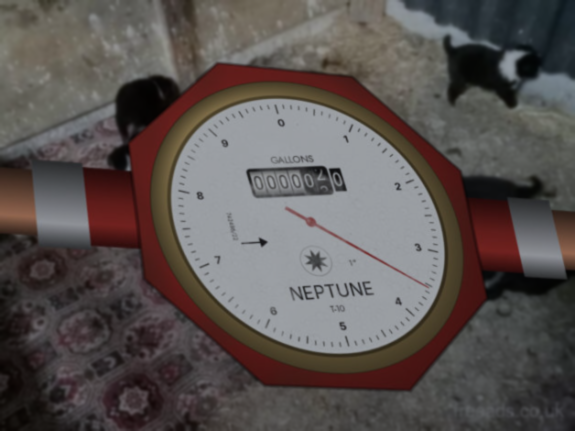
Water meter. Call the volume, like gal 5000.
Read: gal 23.5
